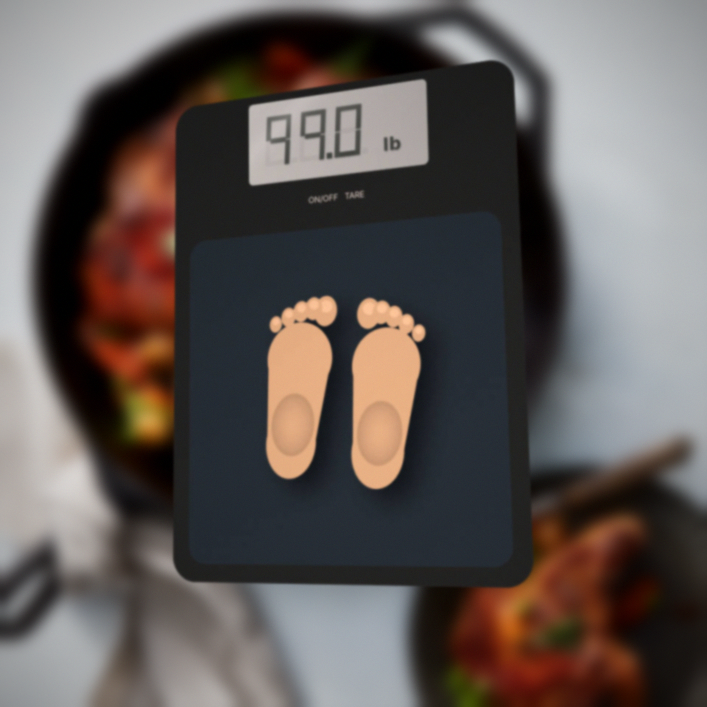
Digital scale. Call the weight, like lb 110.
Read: lb 99.0
